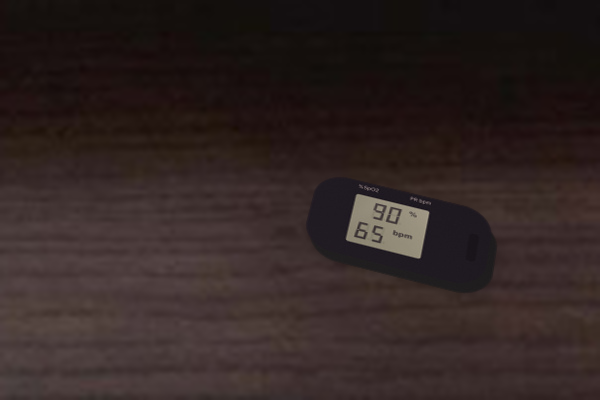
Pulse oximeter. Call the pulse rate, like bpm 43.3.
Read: bpm 65
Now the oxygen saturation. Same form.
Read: % 90
